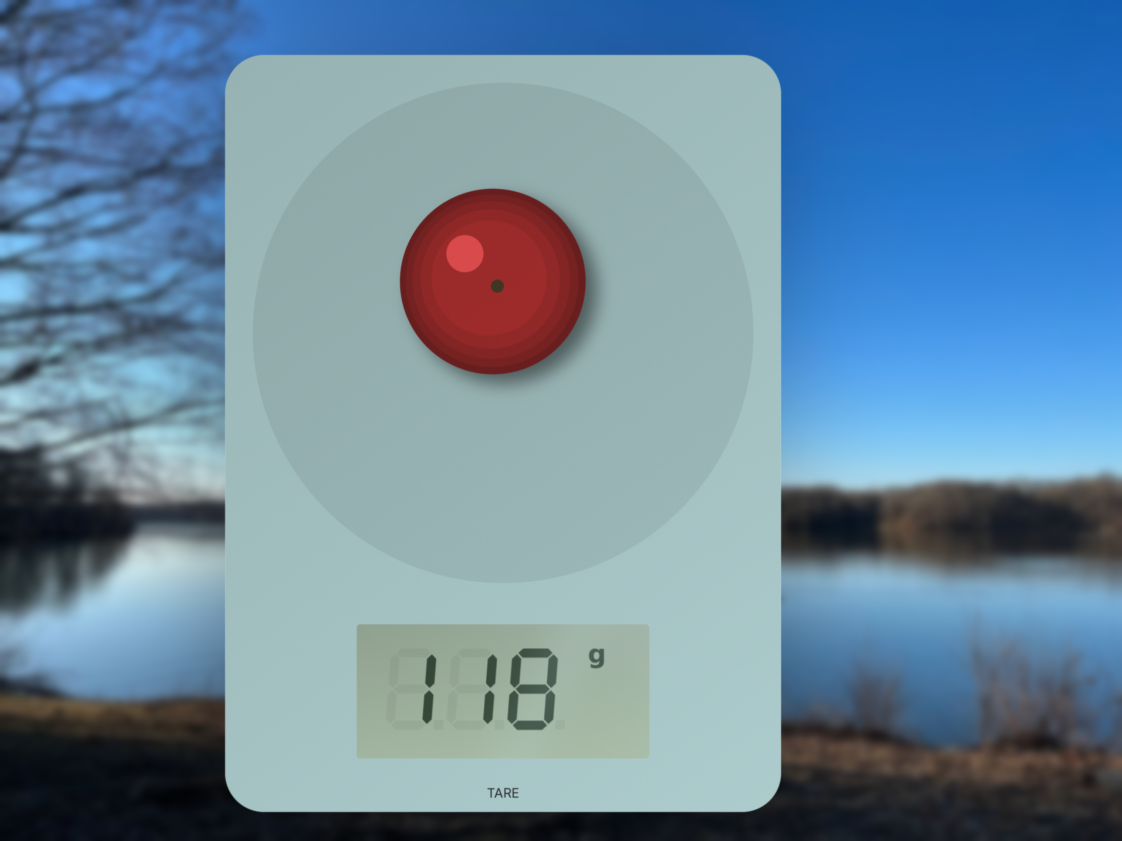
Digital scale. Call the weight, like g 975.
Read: g 118
